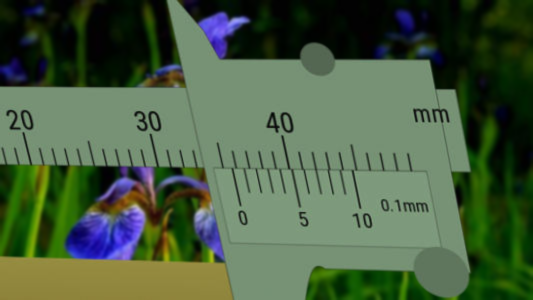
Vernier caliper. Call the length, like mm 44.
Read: mm 35.7
